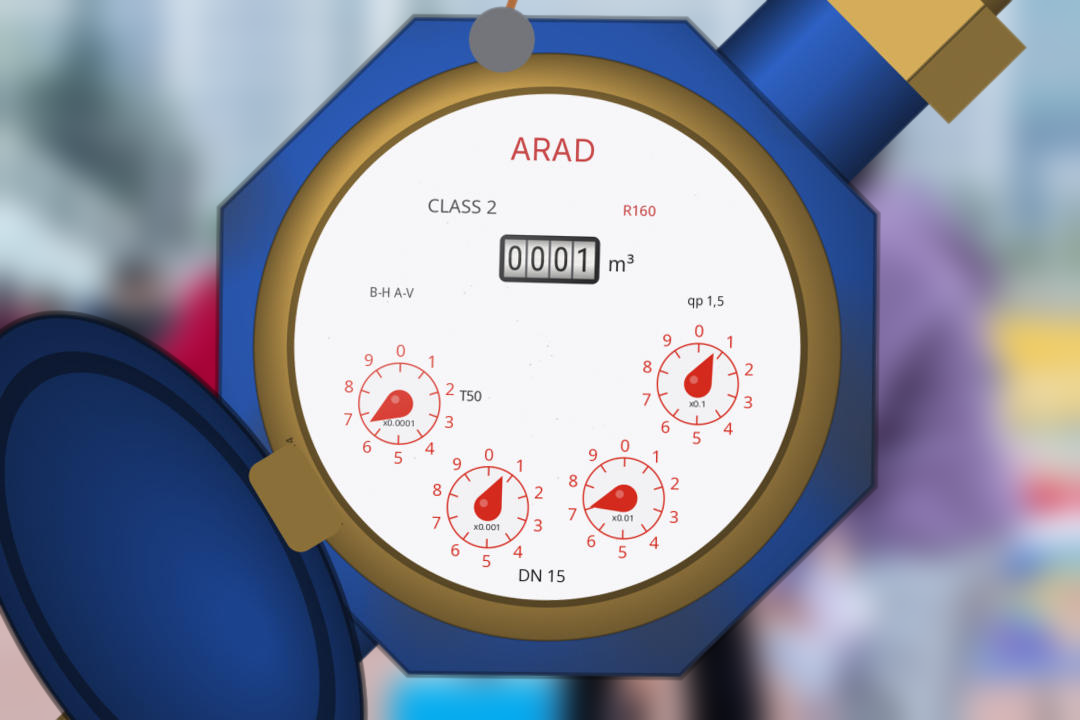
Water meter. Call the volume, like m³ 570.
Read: m³ 1.0706
